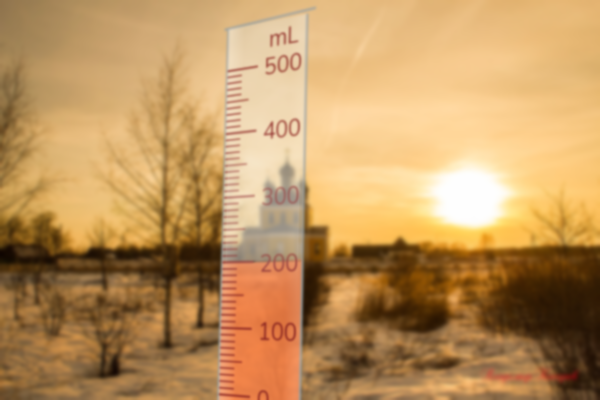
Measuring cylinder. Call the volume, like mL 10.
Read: mL 200
